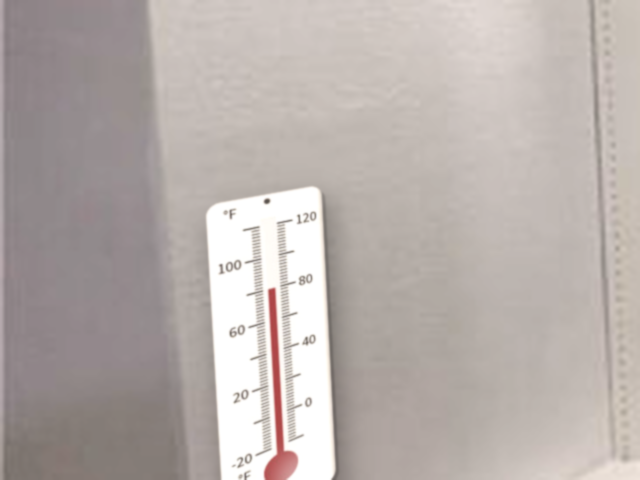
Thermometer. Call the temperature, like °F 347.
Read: °F 80
